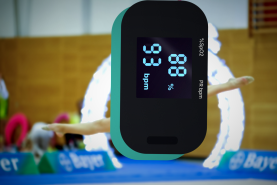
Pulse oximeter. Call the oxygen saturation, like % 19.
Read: % 88
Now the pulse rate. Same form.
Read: bpm 93
